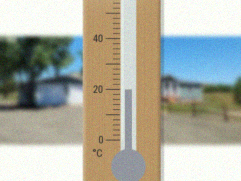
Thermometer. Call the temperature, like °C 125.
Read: °C 20
